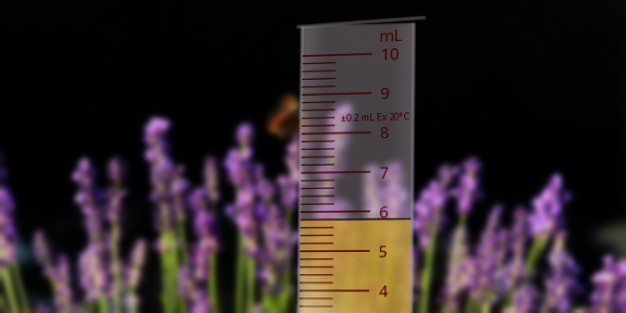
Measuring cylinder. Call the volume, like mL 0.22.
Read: mL 5.8
